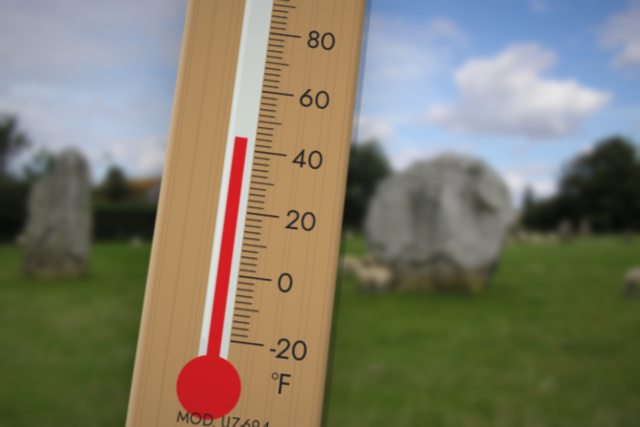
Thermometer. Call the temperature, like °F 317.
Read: °F 44
